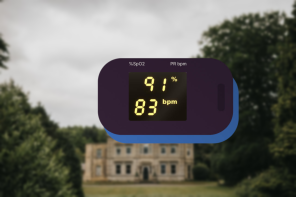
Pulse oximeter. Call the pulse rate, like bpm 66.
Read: bpm 83
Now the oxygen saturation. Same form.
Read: % 91
